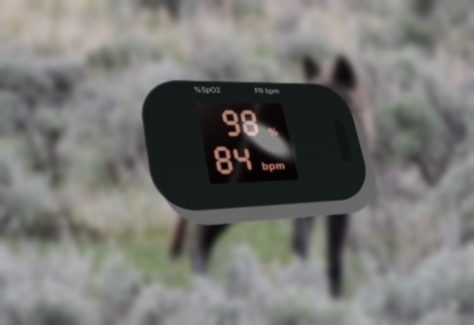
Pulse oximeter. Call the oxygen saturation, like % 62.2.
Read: % 98
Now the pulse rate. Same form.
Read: bpm 84
